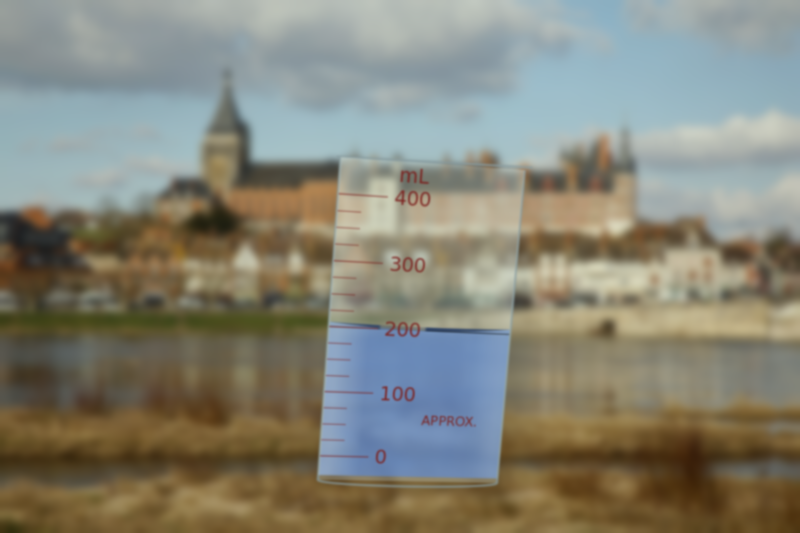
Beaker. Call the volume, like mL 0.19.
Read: mL 200
